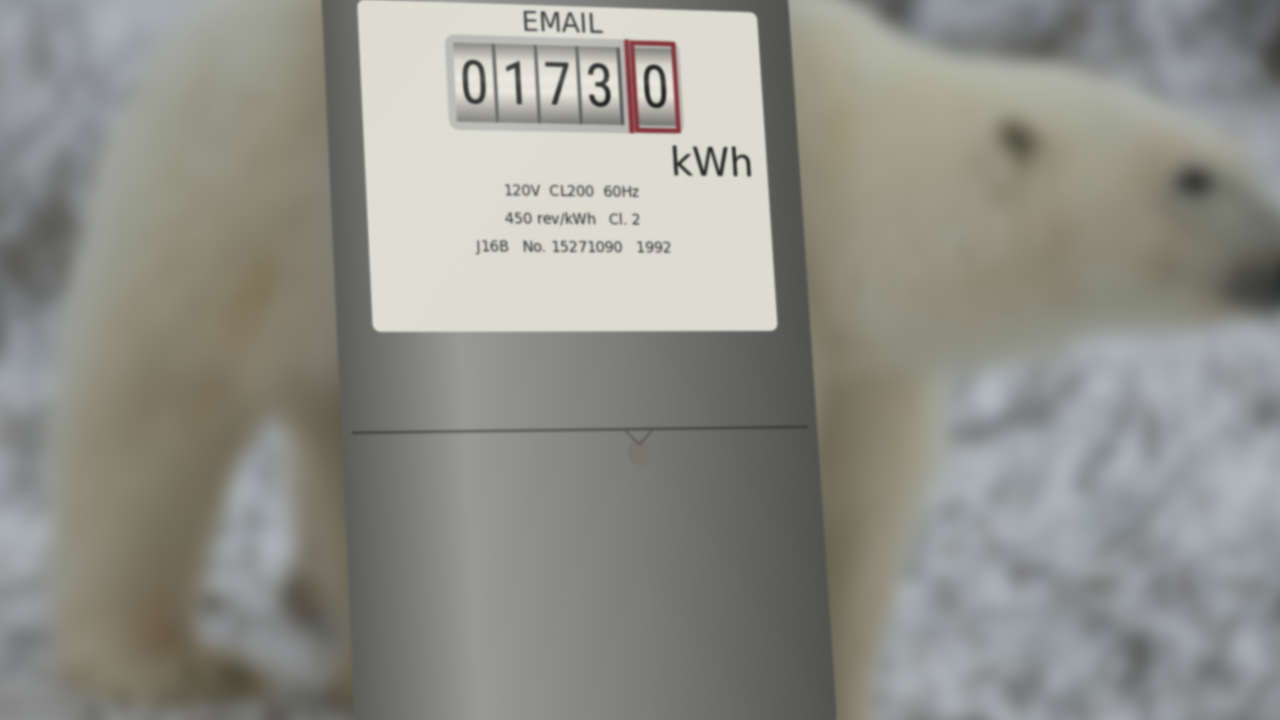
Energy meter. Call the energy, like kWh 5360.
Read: kWh 173.0
